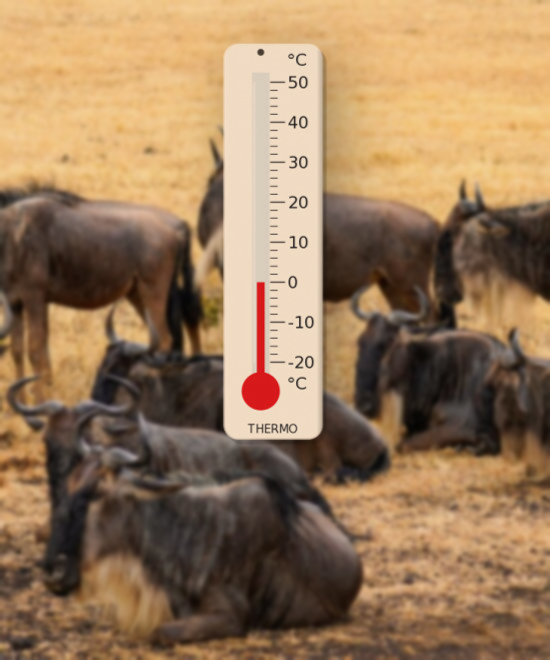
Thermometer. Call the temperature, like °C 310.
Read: °C 0
